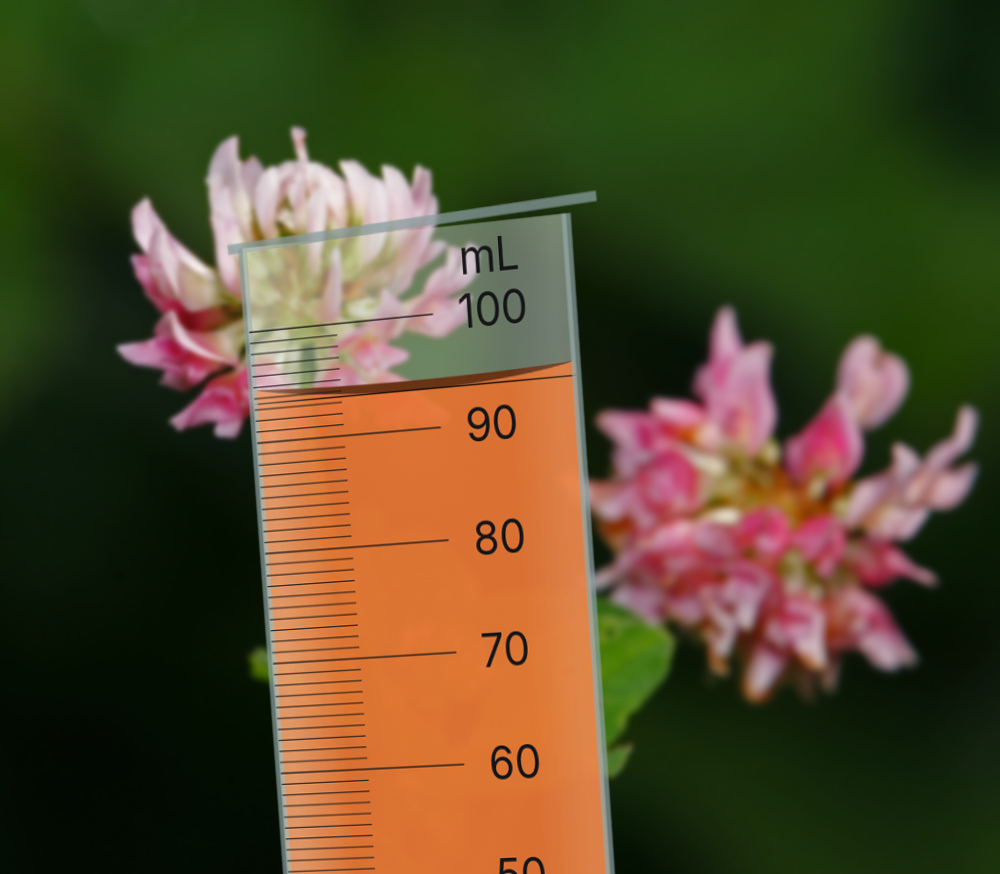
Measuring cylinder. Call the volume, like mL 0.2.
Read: mL 93.5
